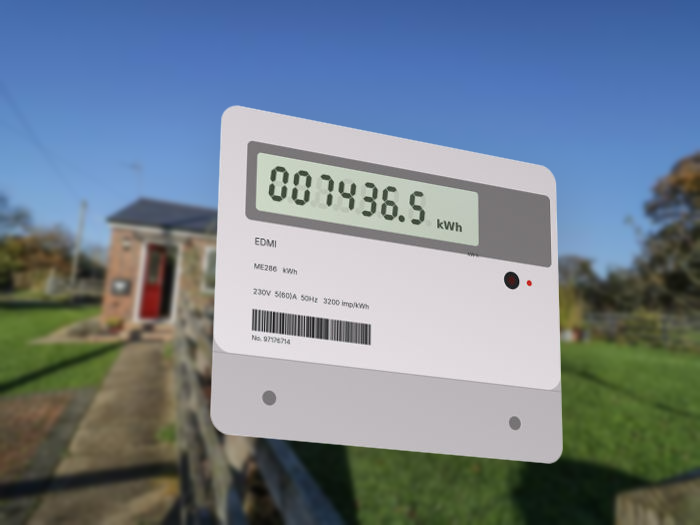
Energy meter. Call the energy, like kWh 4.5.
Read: kWh 7436.5
